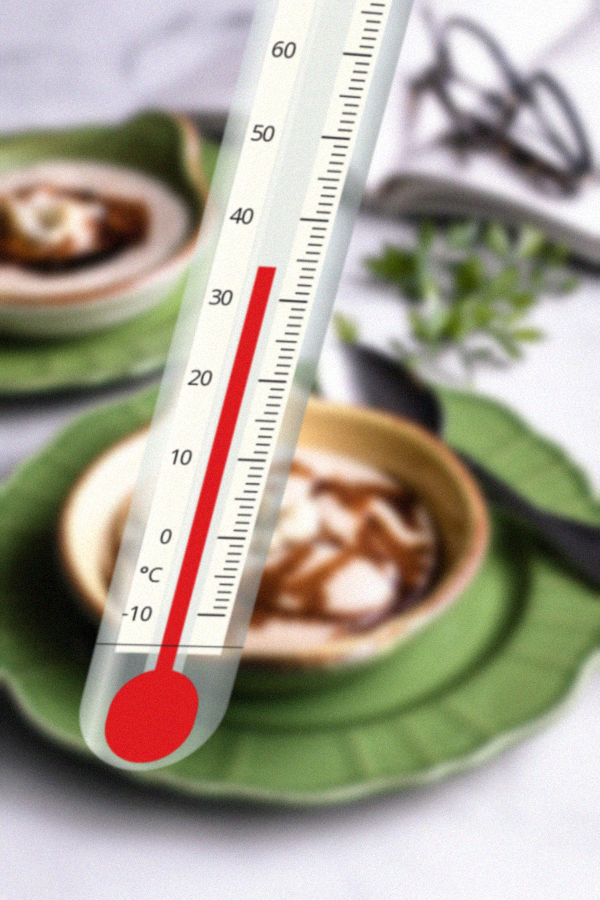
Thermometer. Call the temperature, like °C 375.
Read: °C 34
